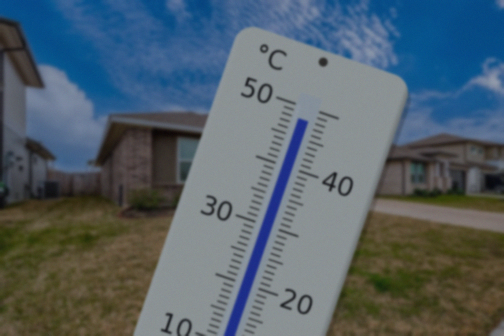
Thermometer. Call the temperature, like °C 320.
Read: °C 48
